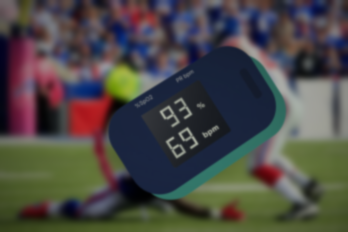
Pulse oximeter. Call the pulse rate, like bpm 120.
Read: bpm 69
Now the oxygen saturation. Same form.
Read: % 93
